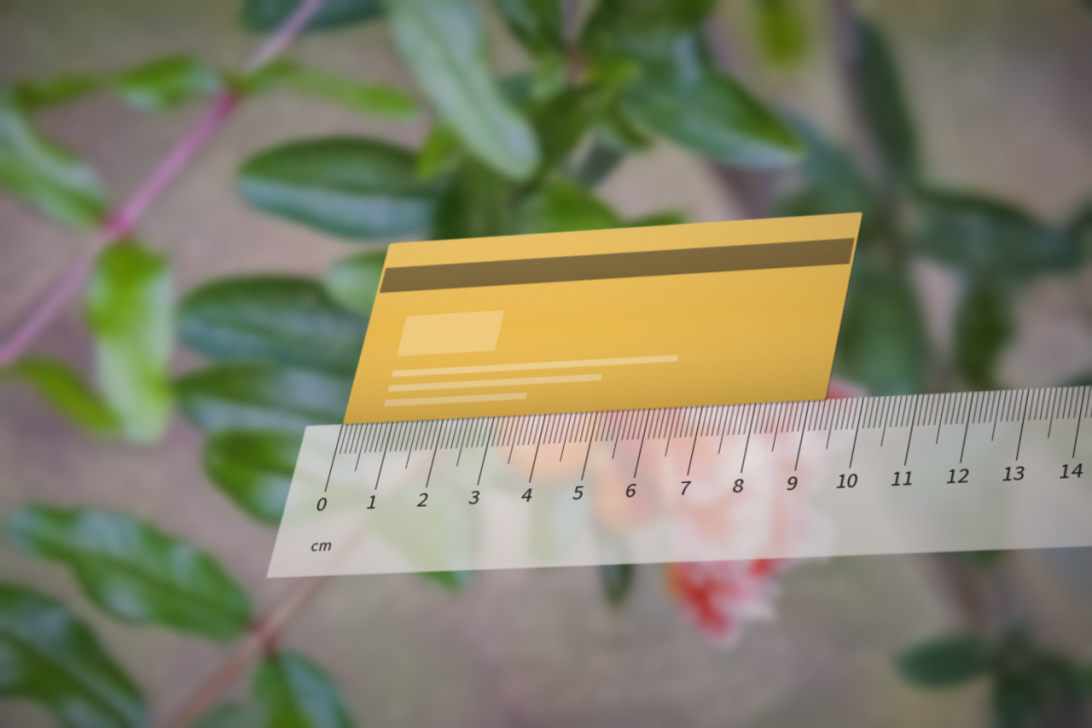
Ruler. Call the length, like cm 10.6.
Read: cm 9.3
